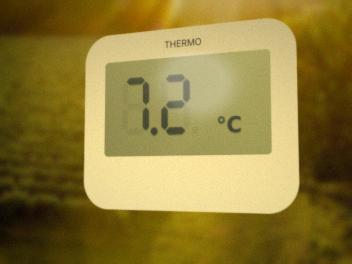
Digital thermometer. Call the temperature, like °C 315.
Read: °C 7.2
